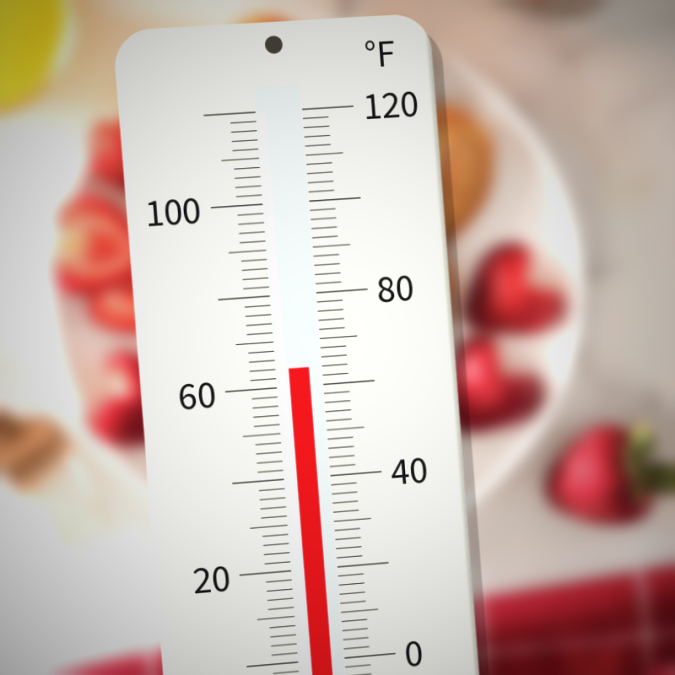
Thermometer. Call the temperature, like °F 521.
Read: °F 64
